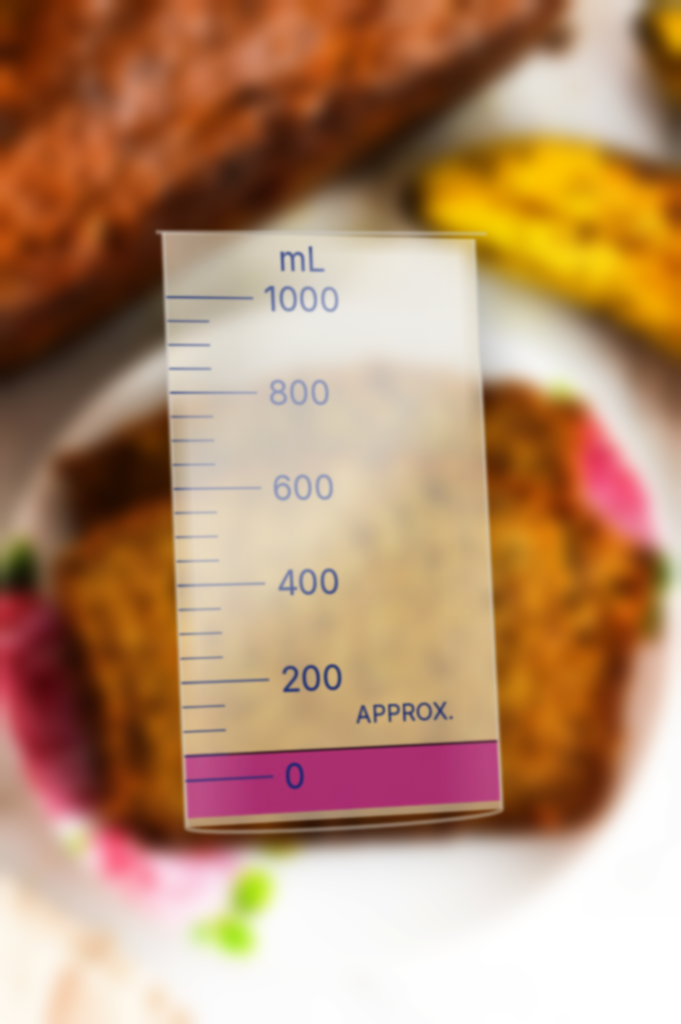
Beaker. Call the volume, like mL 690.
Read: mL 50
